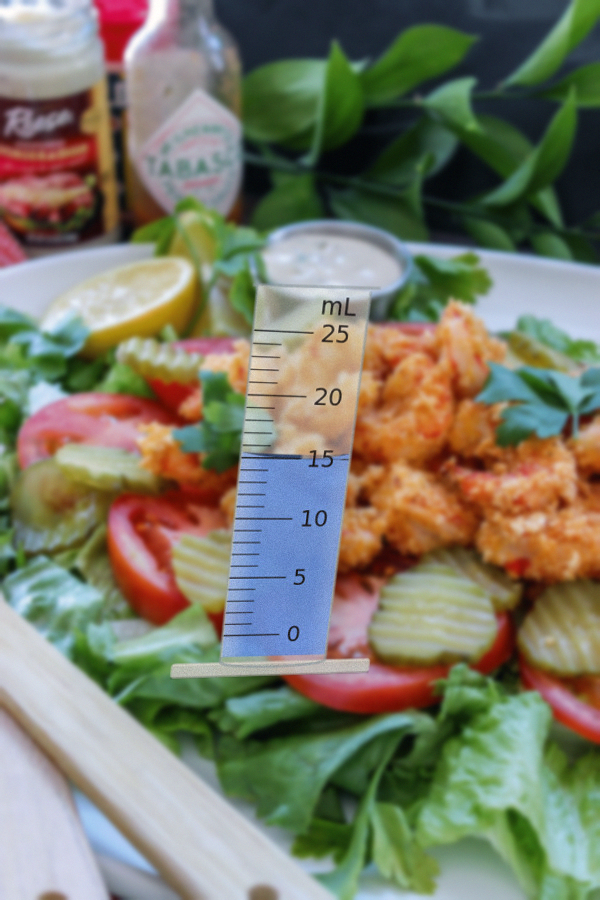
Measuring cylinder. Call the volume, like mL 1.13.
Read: mL 15
